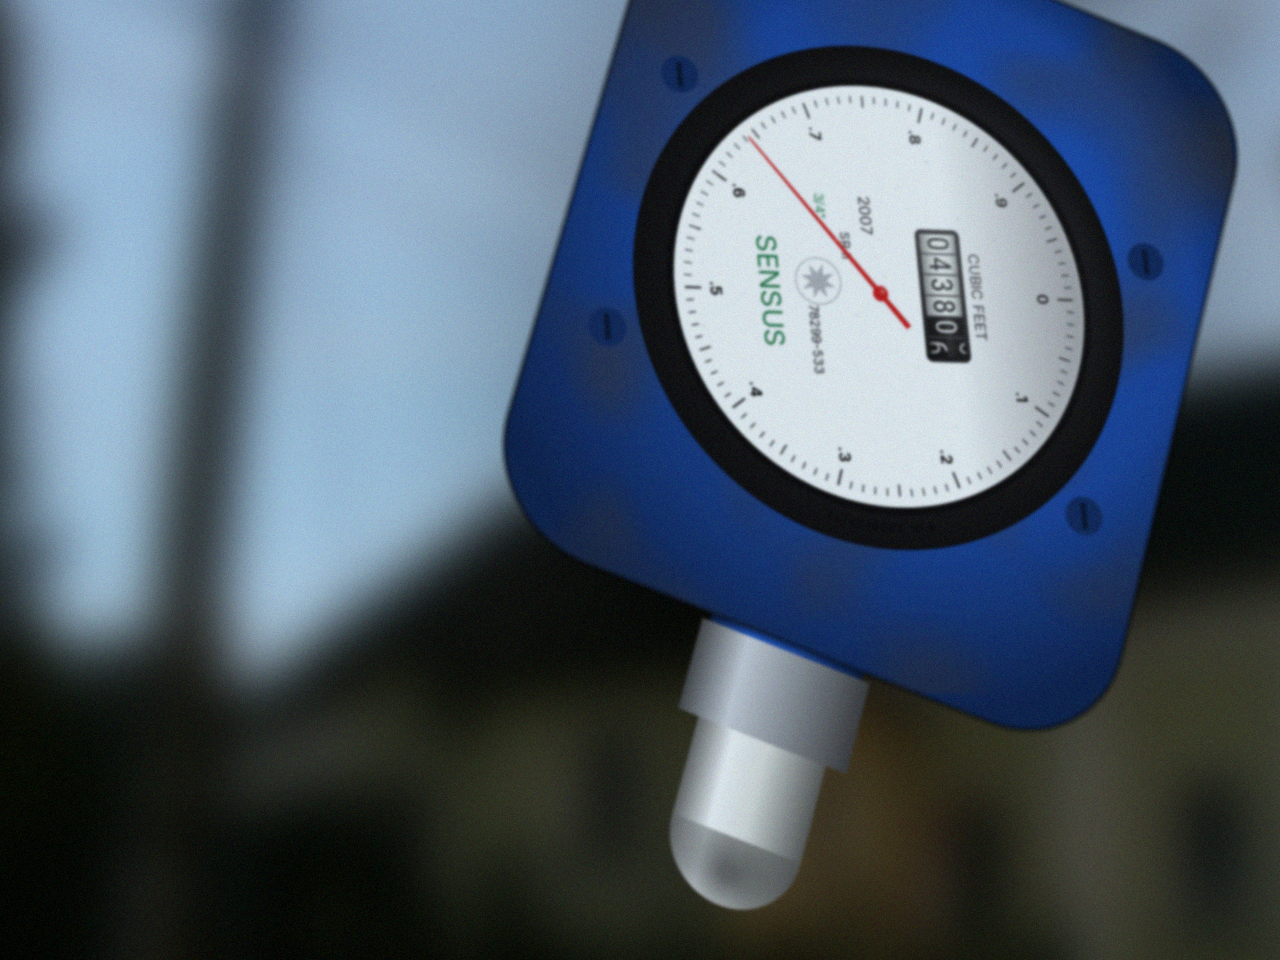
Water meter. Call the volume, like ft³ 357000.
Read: ft³ 43805.64
